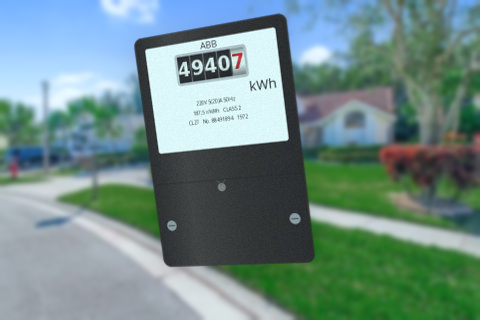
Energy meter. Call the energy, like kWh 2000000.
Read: kWh 4940.7
